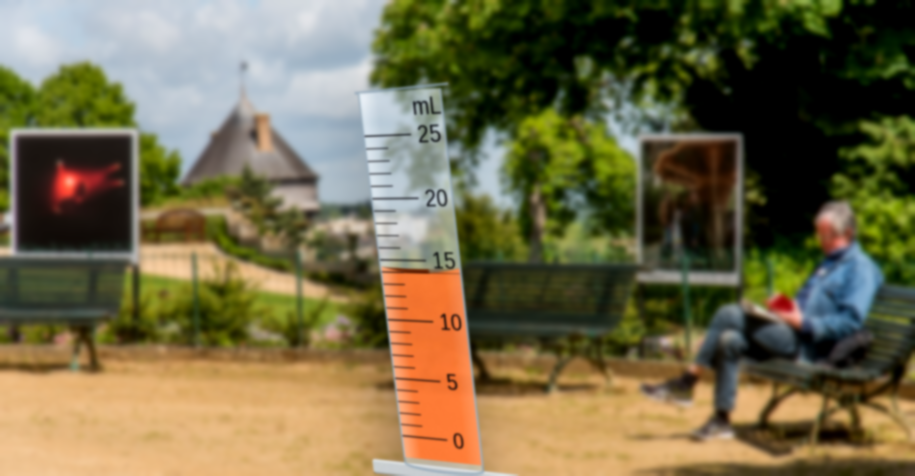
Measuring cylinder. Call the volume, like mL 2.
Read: mL 14
